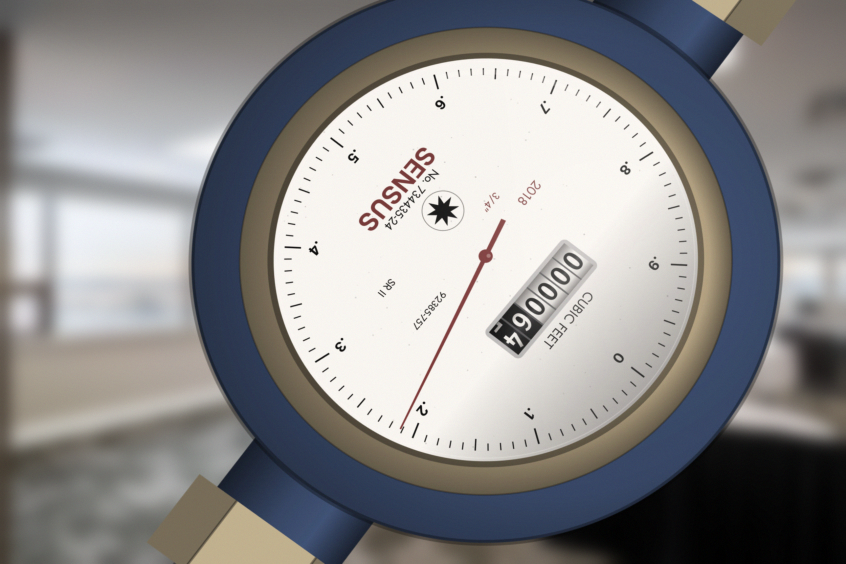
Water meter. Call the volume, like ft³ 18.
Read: ft³ 64.21
